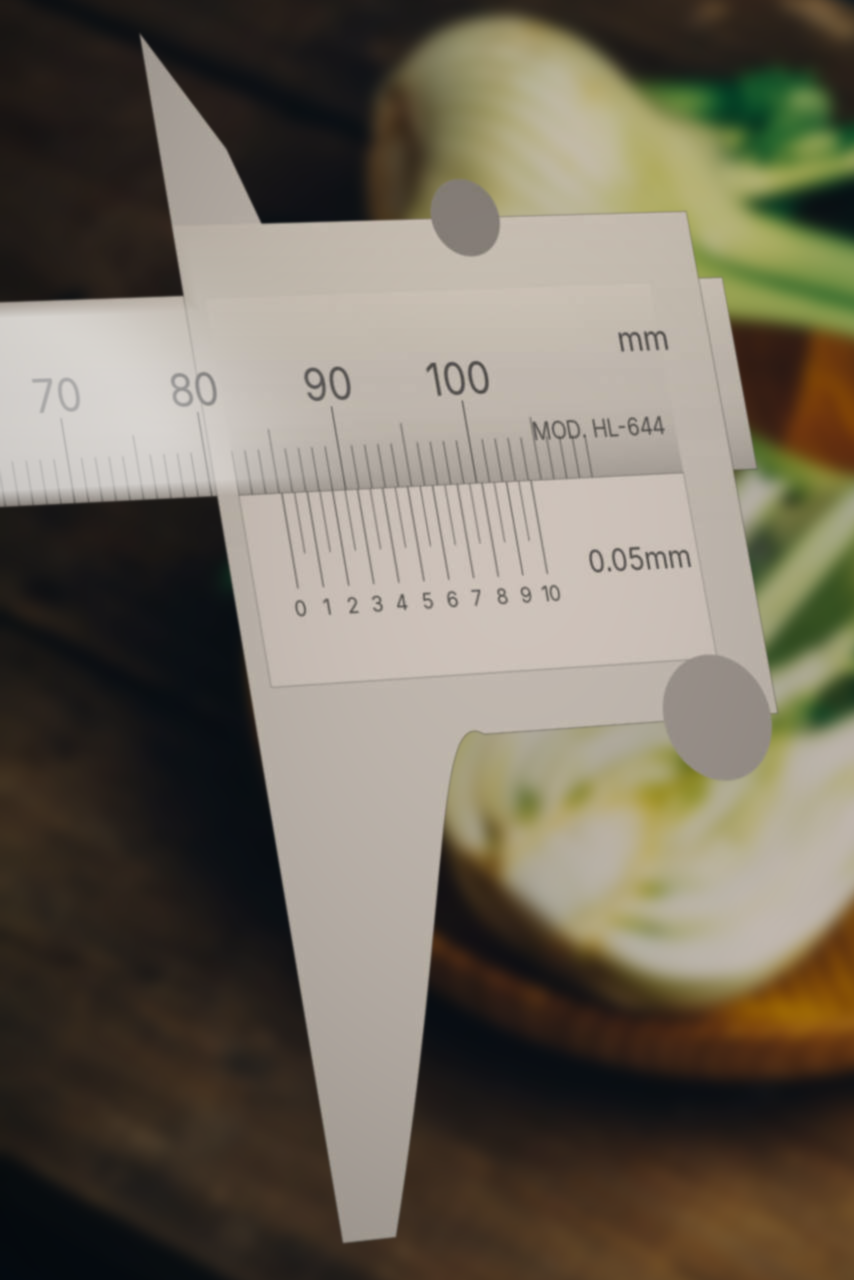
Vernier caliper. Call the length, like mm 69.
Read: mm 85.2
